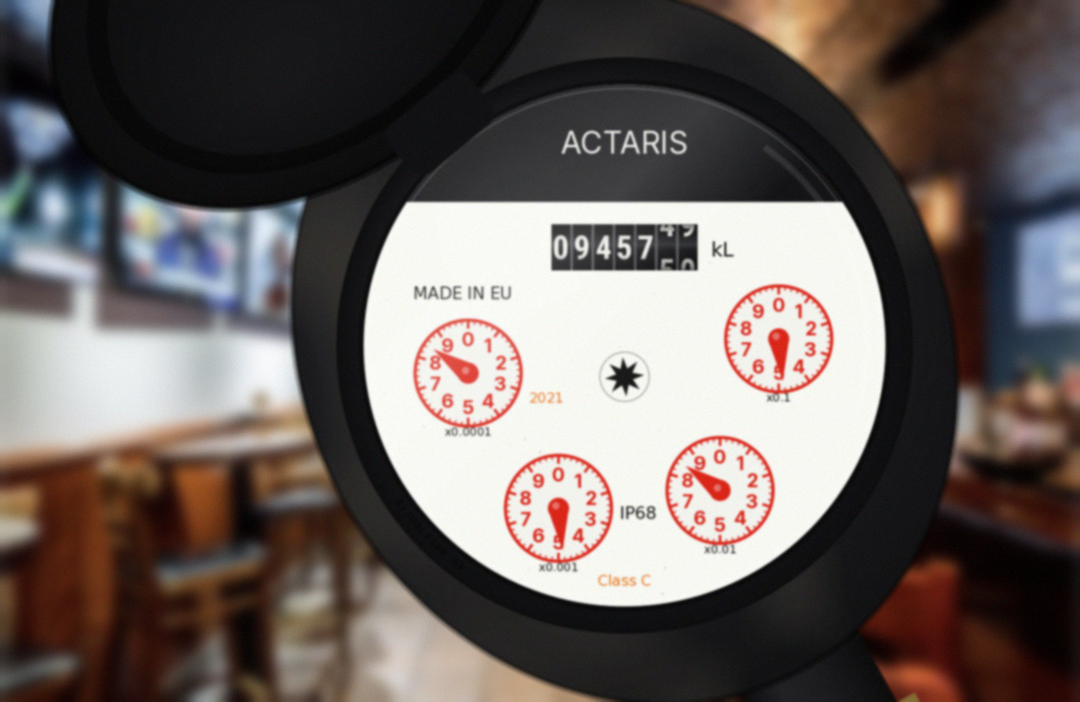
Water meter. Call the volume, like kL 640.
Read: kL 945749.4848
